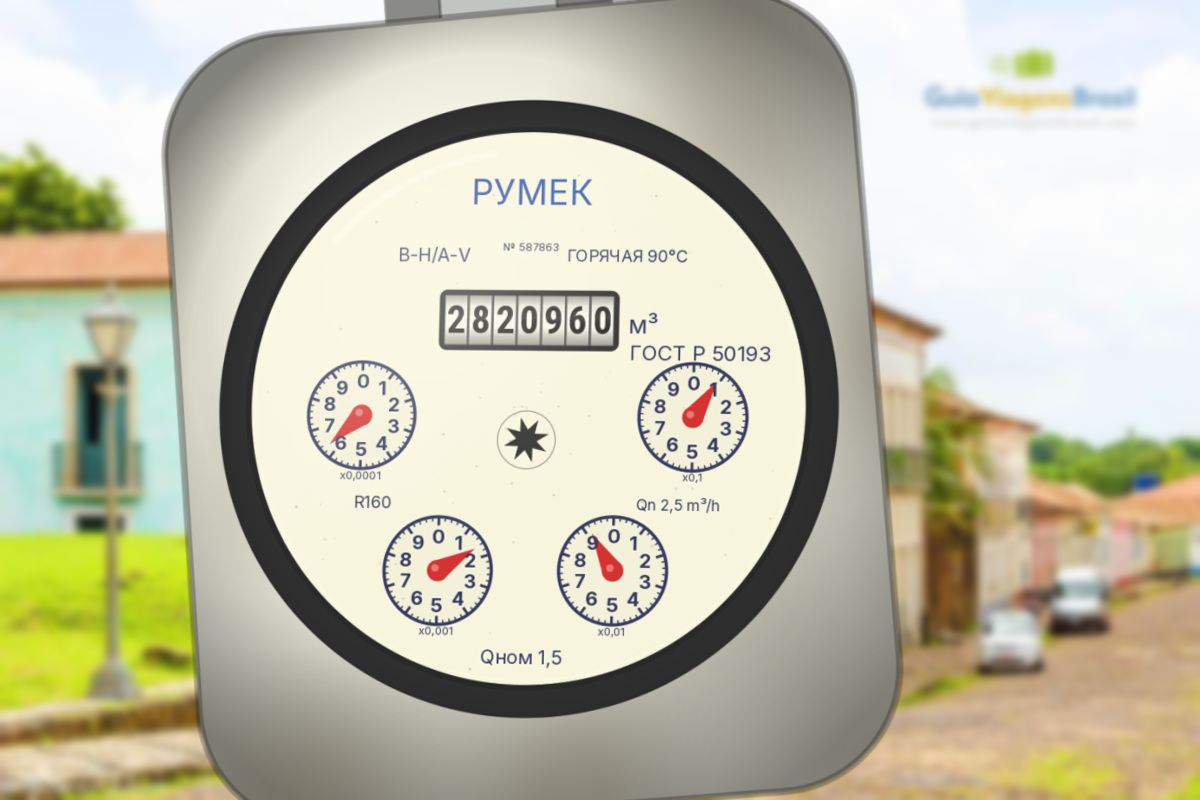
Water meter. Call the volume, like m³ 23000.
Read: m³ 2820960.0916
